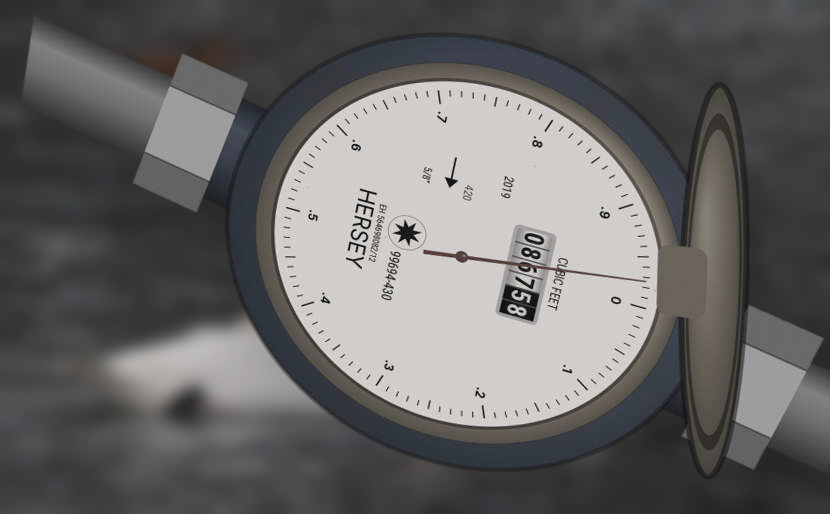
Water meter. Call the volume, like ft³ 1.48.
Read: ft³ 86757.97
